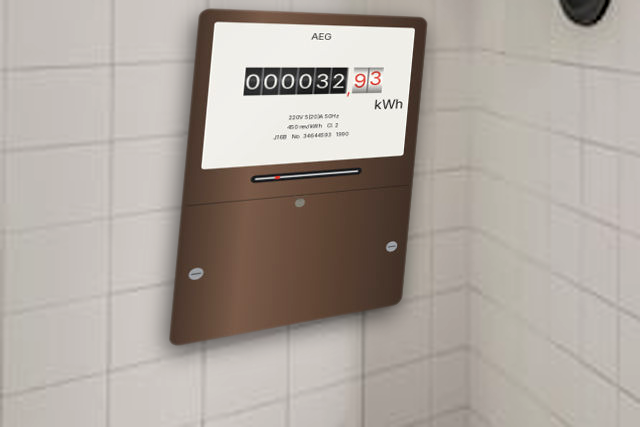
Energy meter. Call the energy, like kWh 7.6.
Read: kWh 32.93
